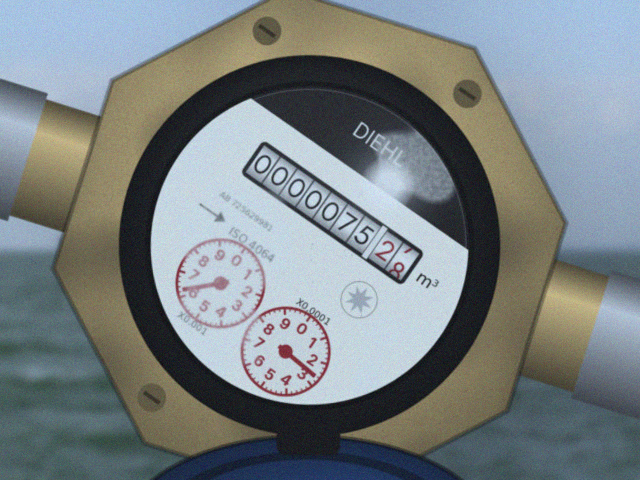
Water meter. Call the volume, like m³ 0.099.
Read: m³ 75.2762
